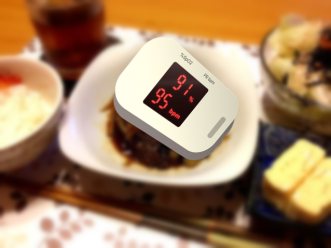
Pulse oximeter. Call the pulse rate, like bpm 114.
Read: bpm 95
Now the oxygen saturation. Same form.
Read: % 91
